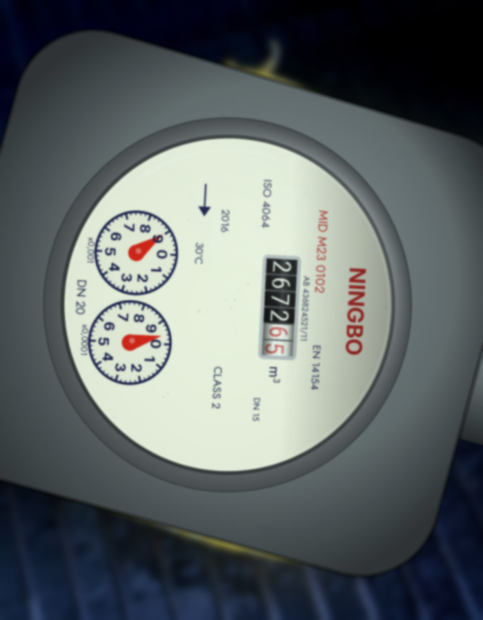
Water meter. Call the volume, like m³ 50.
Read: m³ 2672.6489
